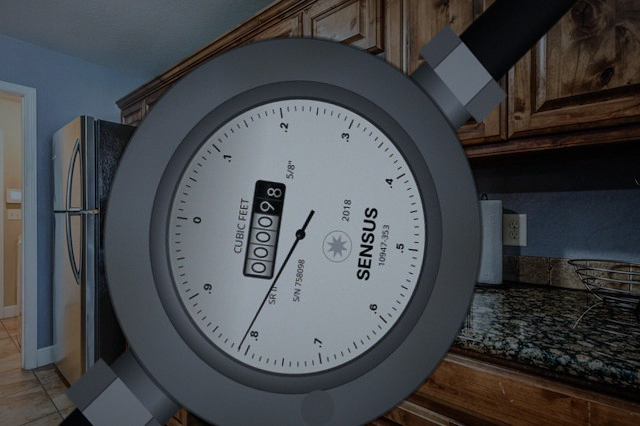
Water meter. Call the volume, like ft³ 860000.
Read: ft³ 97.81
